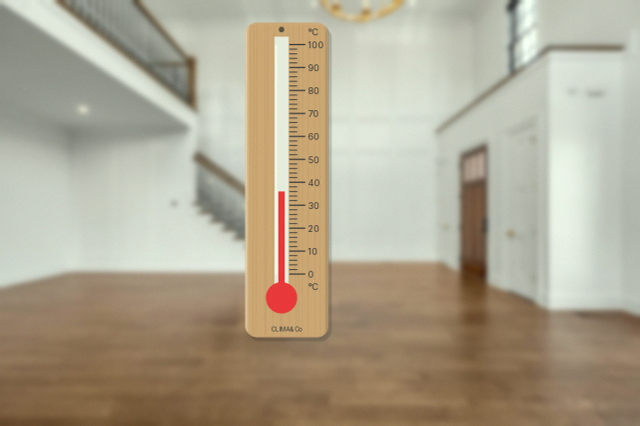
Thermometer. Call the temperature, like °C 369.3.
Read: °C 36
